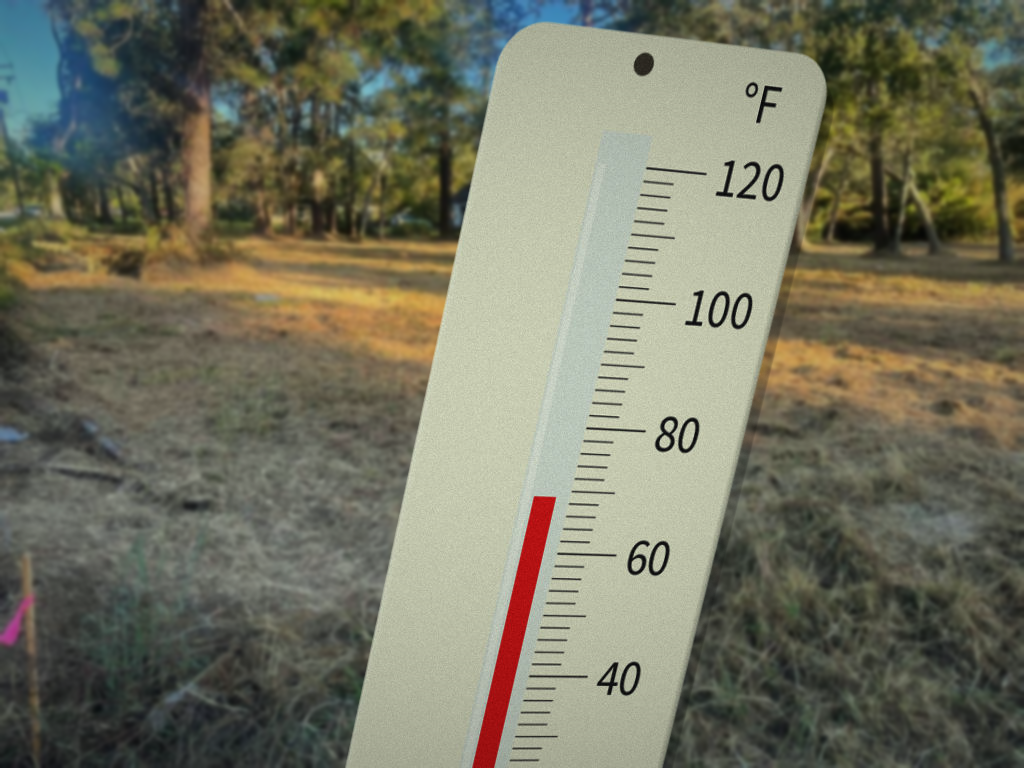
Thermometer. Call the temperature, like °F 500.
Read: °F 69
